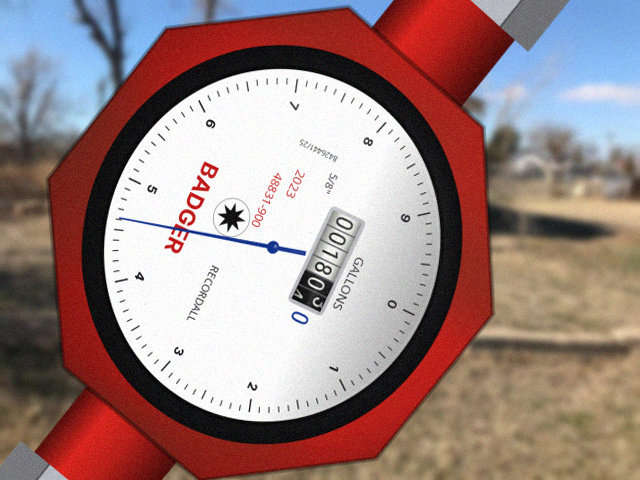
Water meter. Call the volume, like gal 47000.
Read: gal 18034.6
